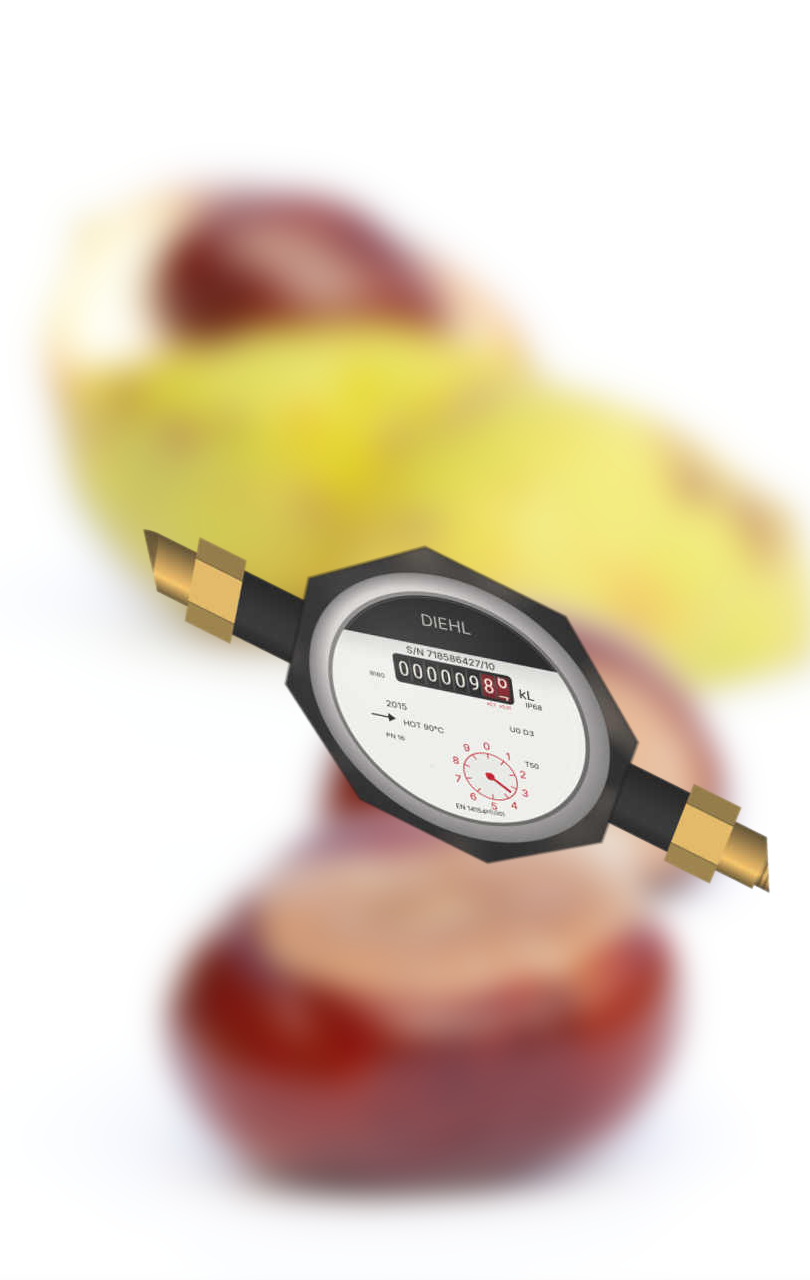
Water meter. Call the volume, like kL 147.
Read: kL 9.863
